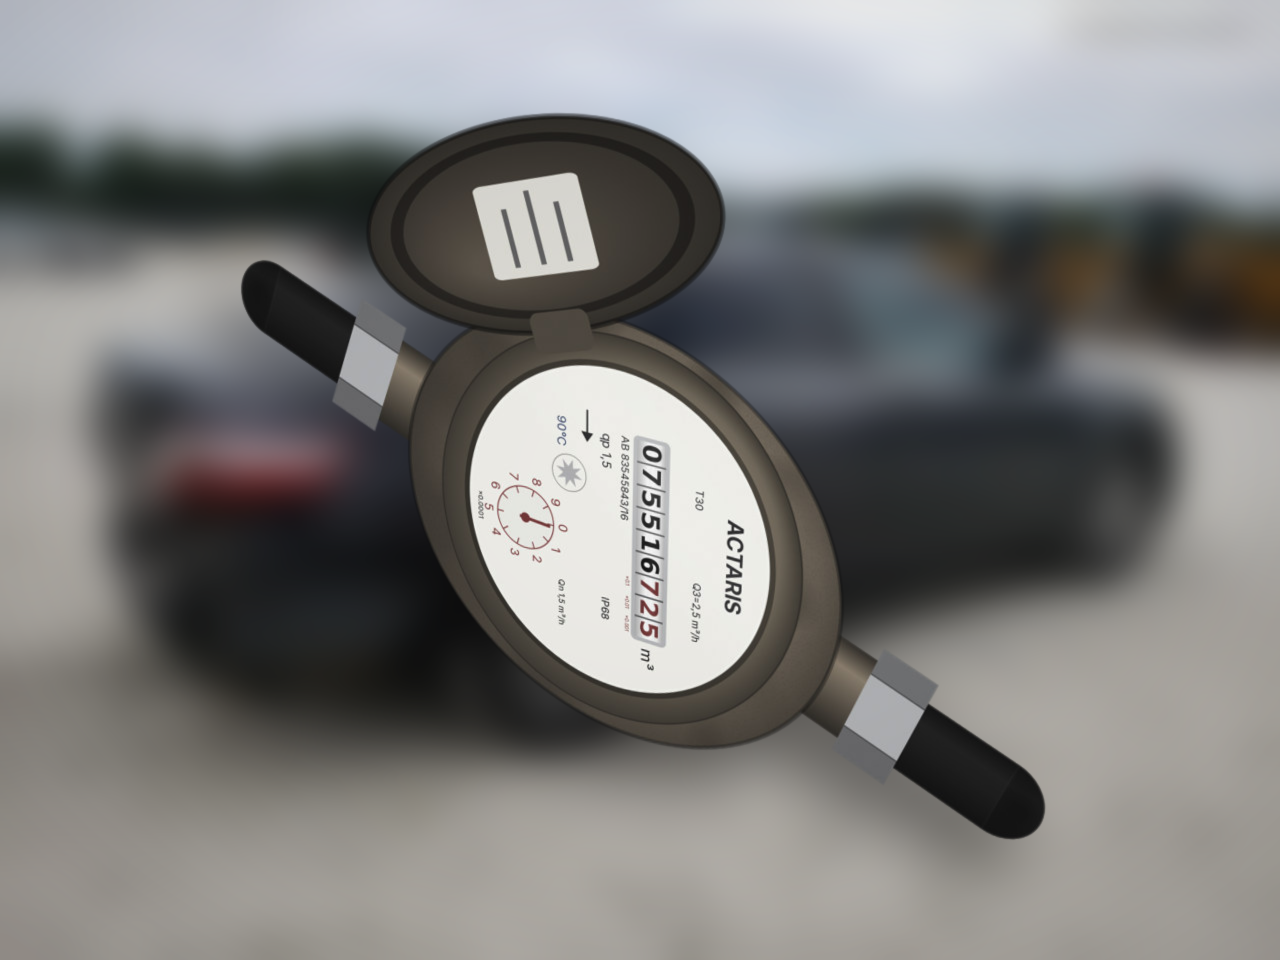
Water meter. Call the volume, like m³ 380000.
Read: m³ 75516.7250
